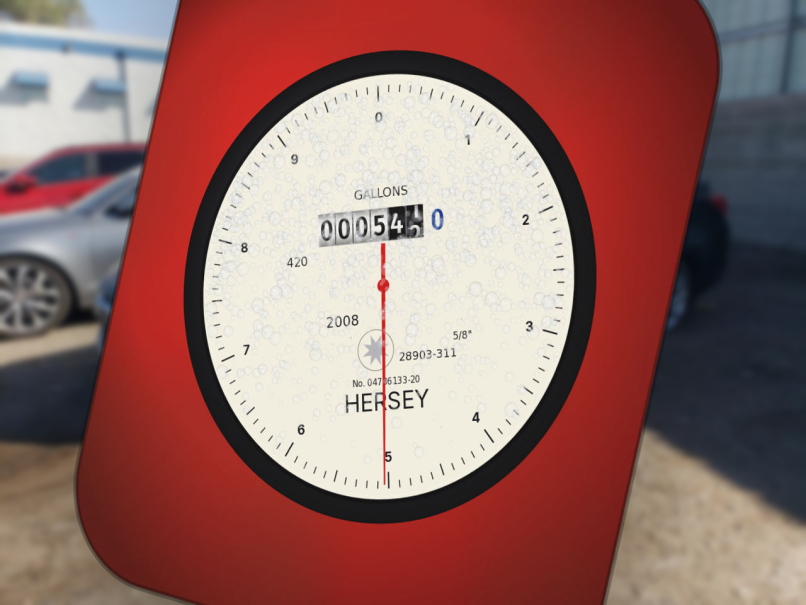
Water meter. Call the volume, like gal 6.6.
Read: gal 5415.0
